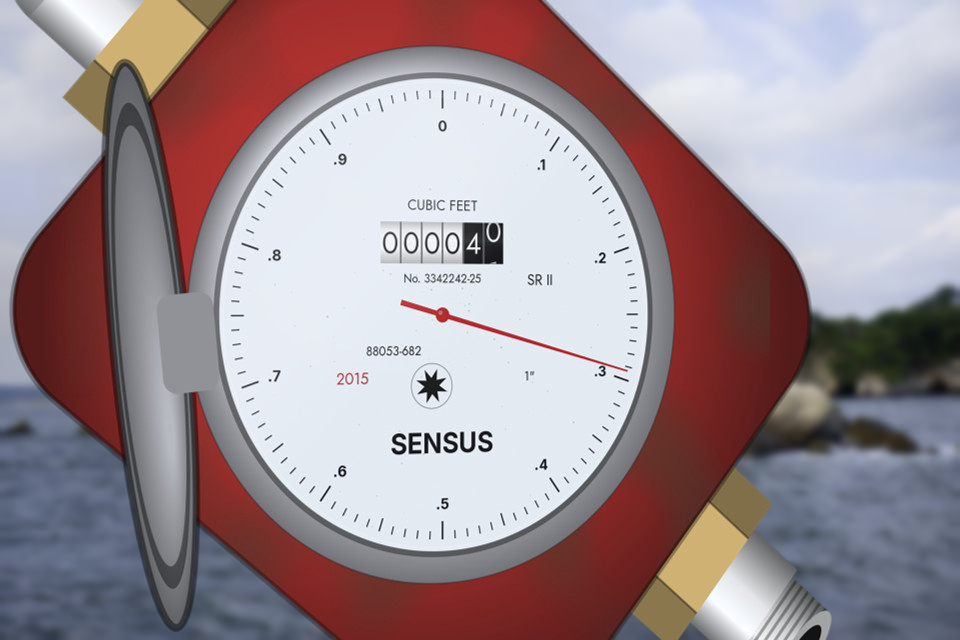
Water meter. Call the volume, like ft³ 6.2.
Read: ft³ 40.29
